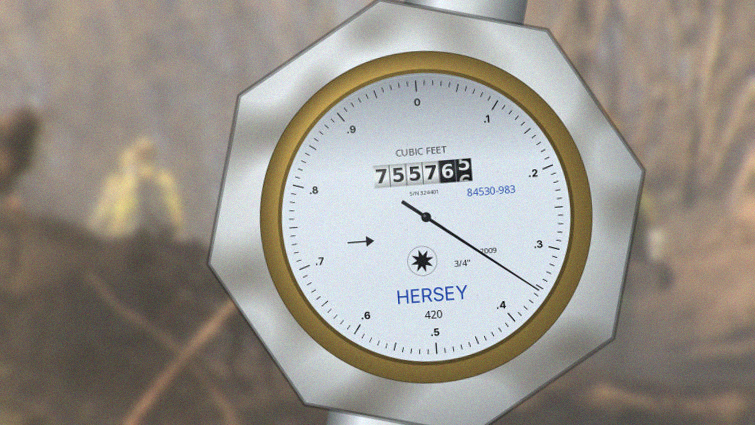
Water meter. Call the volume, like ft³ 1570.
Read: ft³ 755765.35
